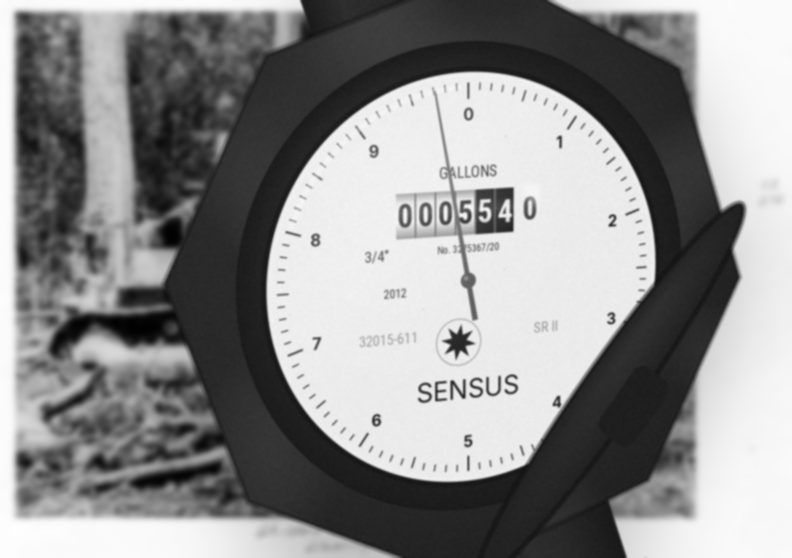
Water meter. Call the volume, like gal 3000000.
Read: gal 5539.7
